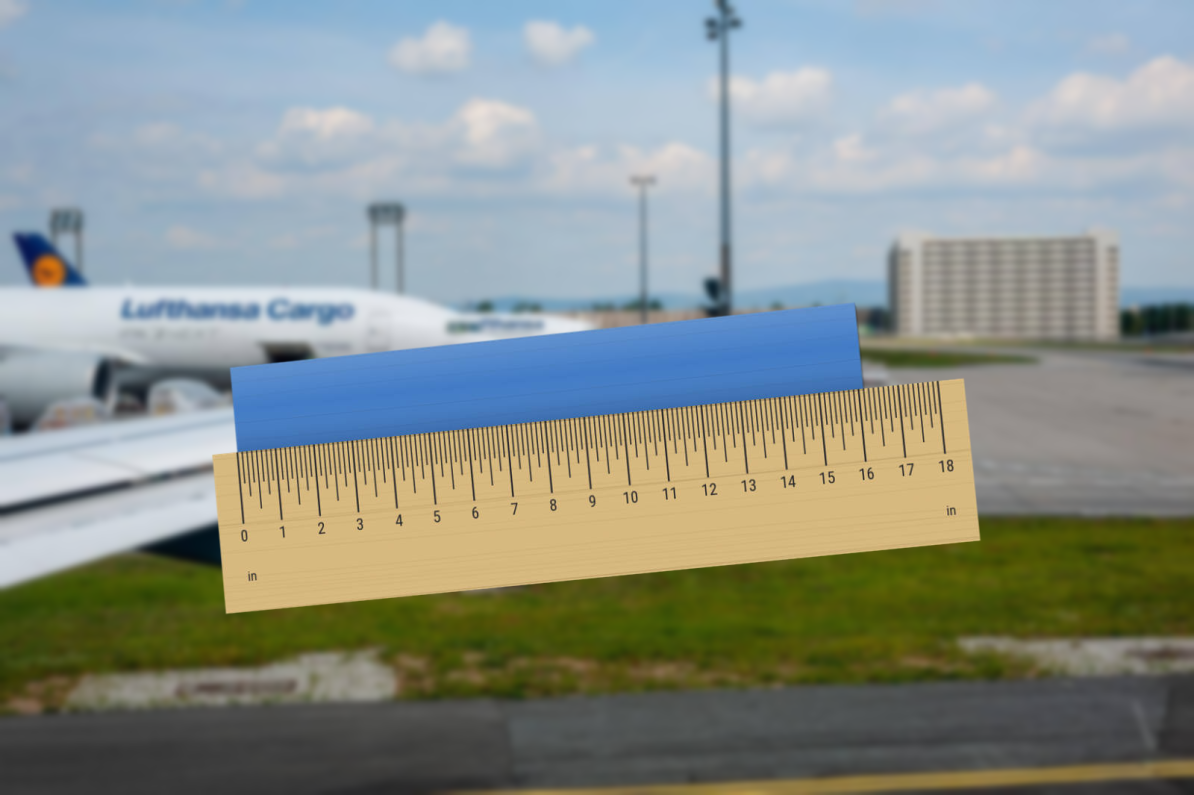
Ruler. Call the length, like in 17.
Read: in 16.125
